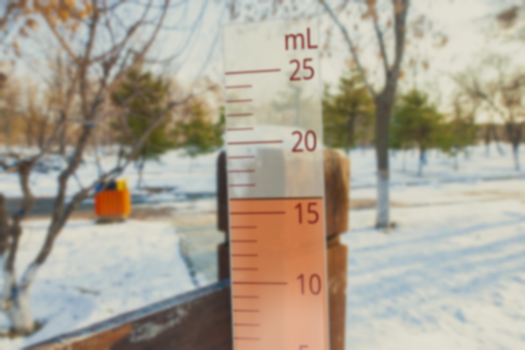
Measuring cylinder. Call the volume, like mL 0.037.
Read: mL 16
